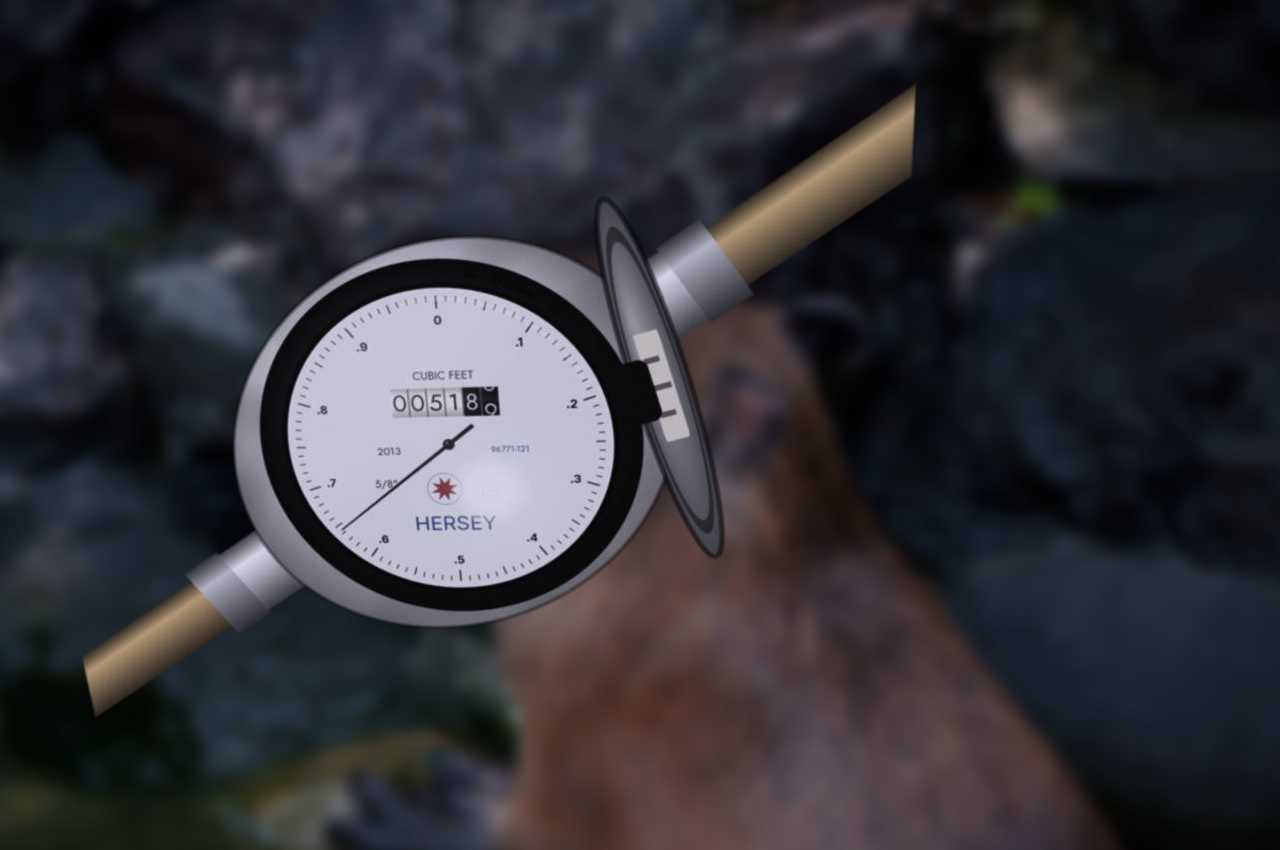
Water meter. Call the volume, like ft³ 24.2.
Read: ft³ 5188.64
